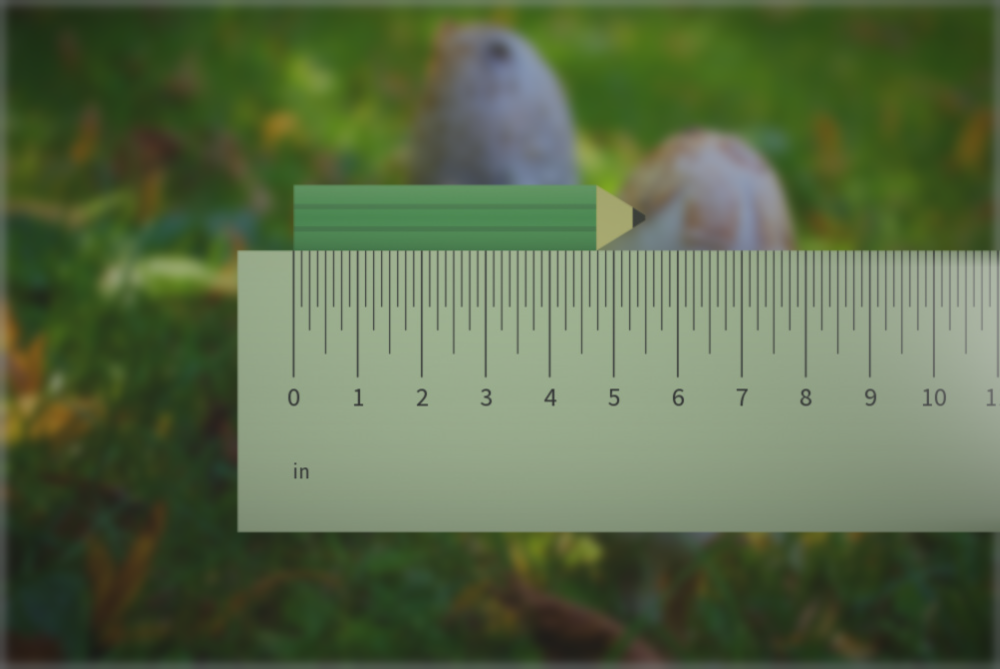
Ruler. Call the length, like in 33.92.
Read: in 5.5
